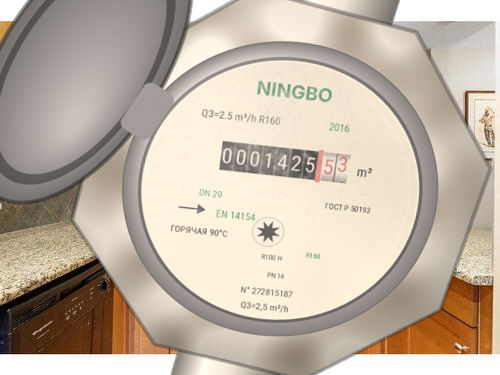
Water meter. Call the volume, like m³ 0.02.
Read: m³ 1425.53
